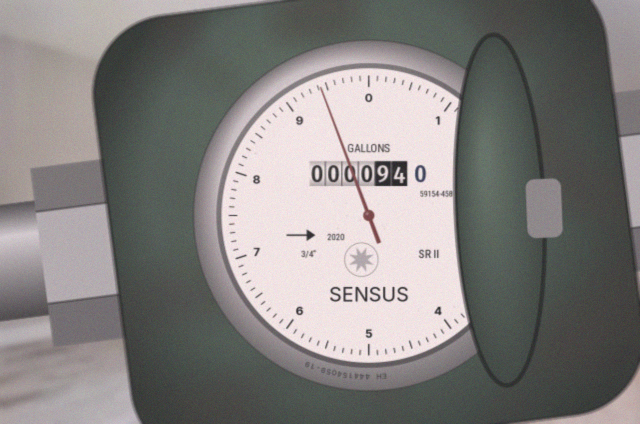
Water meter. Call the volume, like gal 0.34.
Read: gal 939.4
